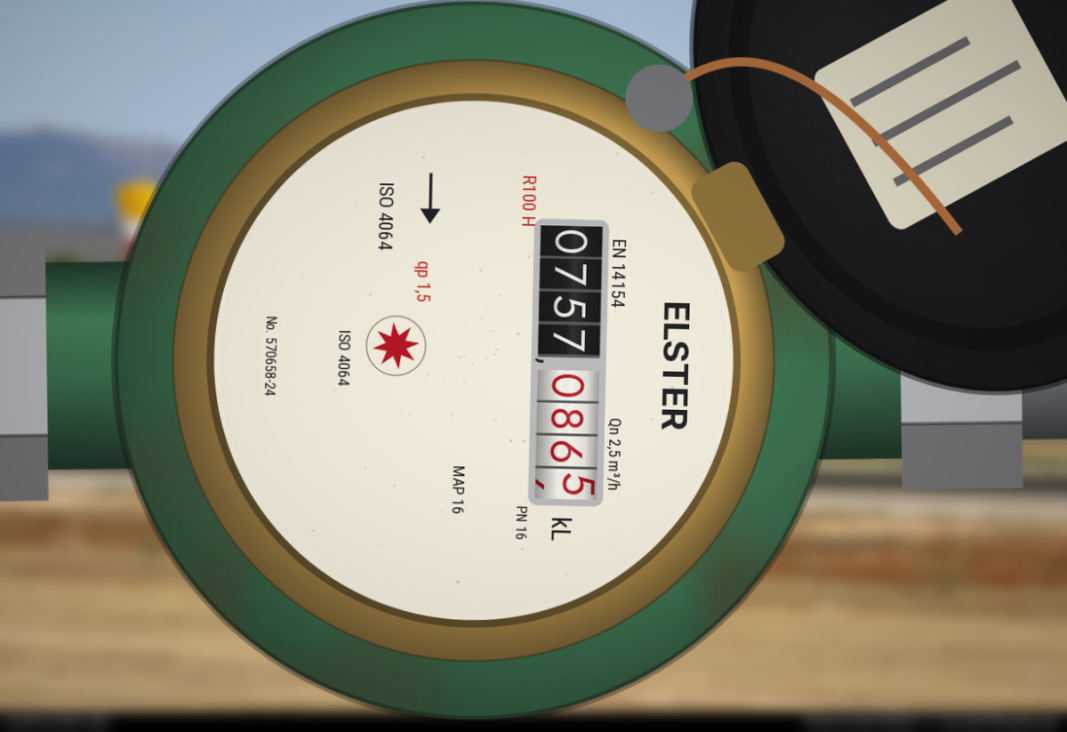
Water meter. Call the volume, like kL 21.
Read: kL 757.0865
